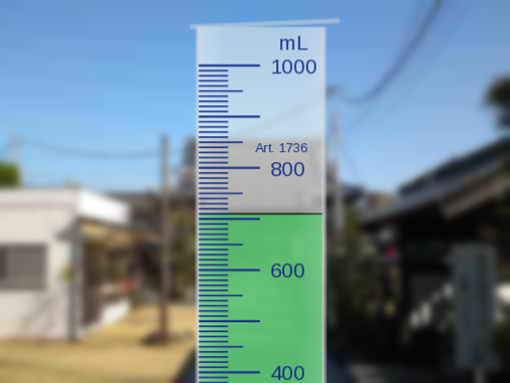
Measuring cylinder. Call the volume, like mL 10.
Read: mL 710
